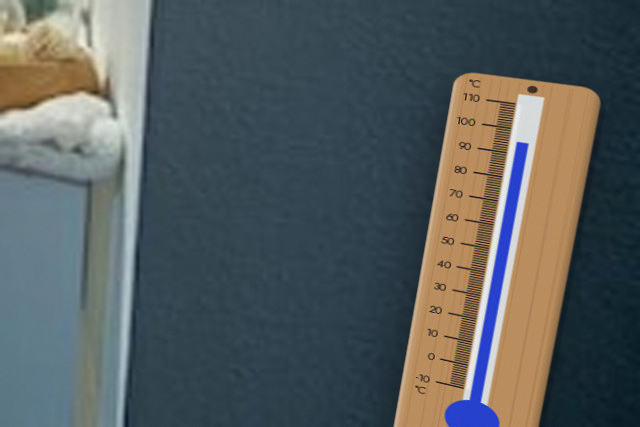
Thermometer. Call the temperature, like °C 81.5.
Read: °C 95
